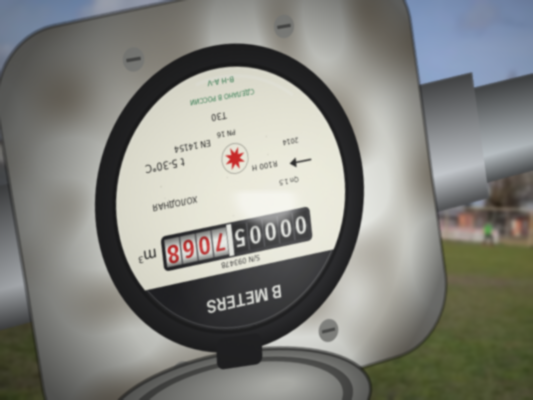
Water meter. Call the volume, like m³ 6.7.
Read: m³ 5.7068
